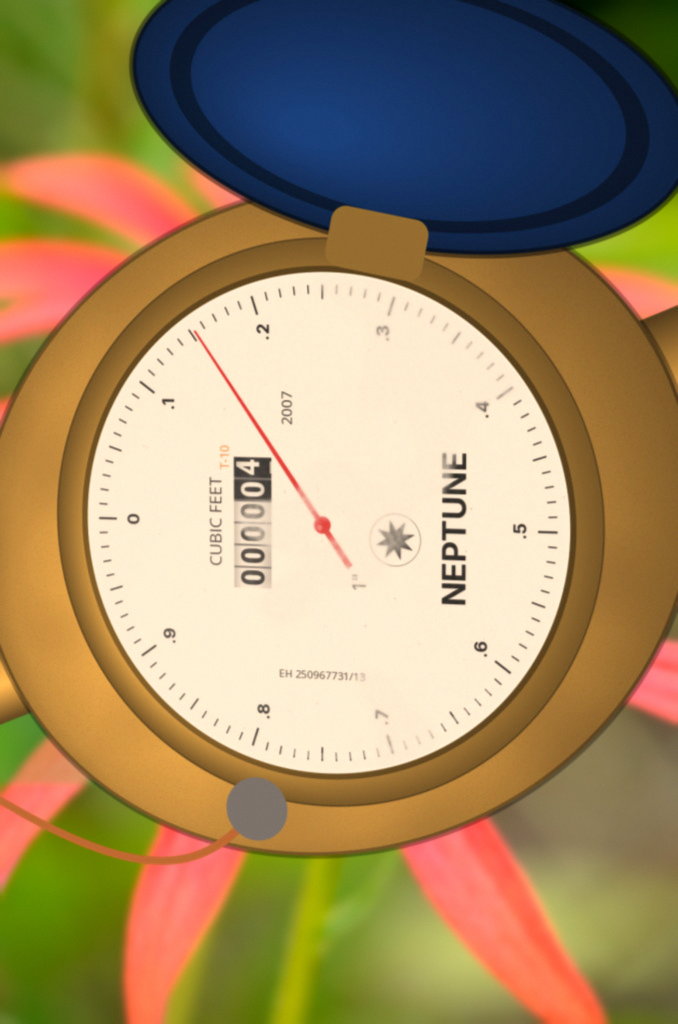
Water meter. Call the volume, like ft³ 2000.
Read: ft³ 4.15
